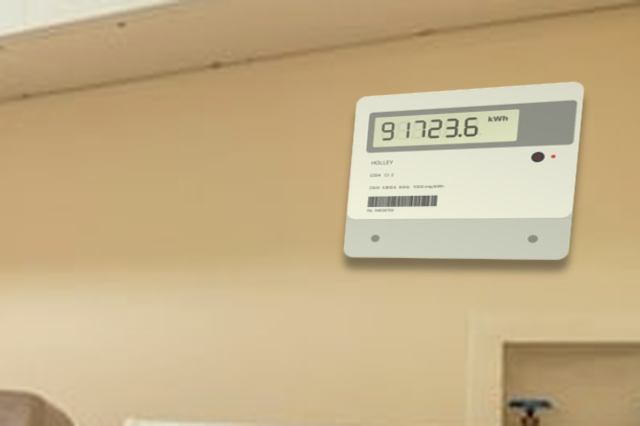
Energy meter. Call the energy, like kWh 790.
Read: kWh 91723.6
